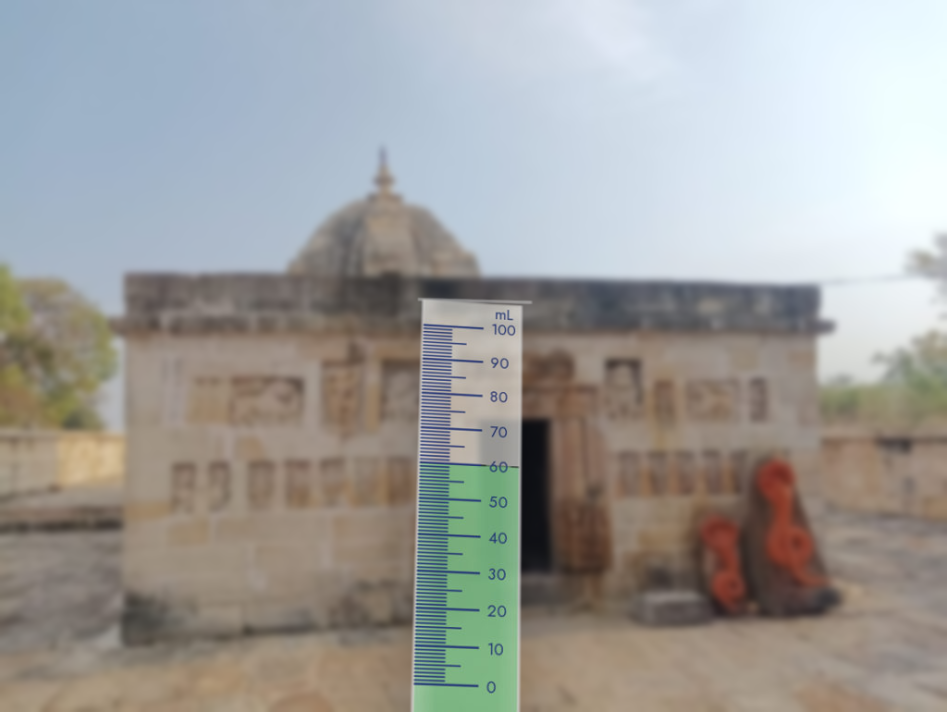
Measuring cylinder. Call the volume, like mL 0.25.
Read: mL 60
